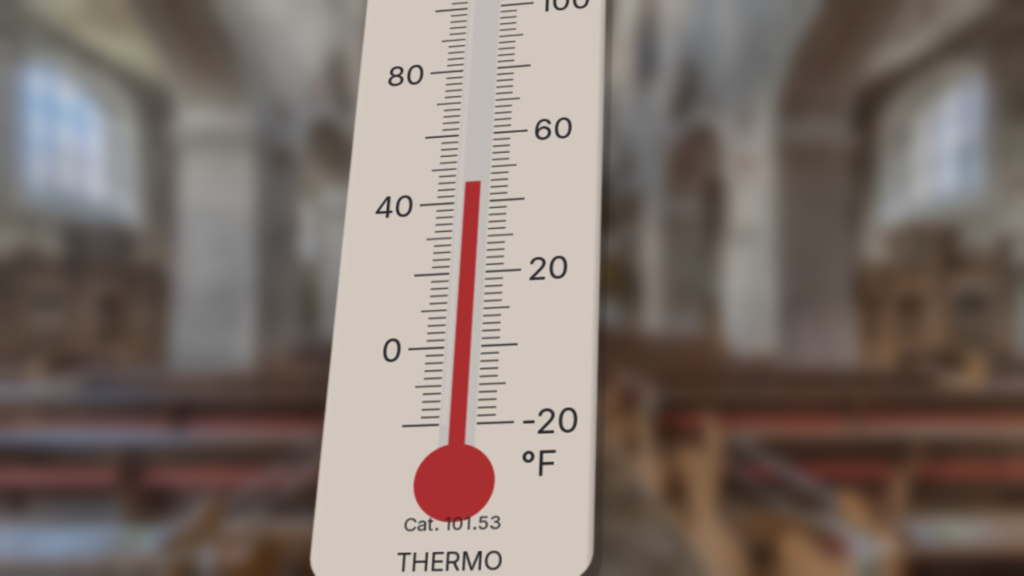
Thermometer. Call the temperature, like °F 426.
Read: °F 46
